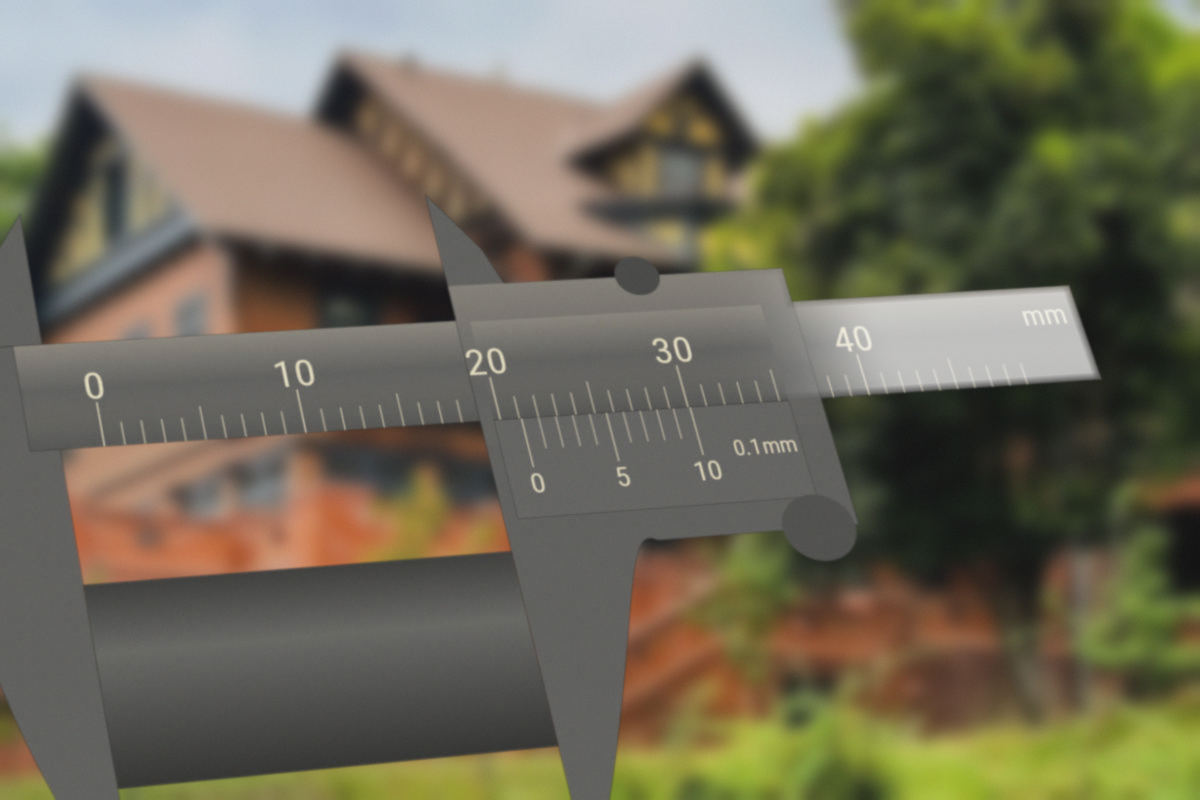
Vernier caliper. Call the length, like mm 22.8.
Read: mm 21.1
